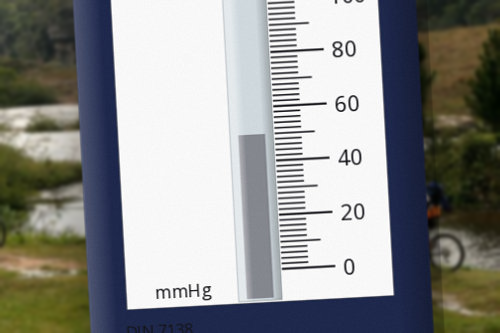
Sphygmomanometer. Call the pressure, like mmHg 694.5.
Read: mmHg 50
